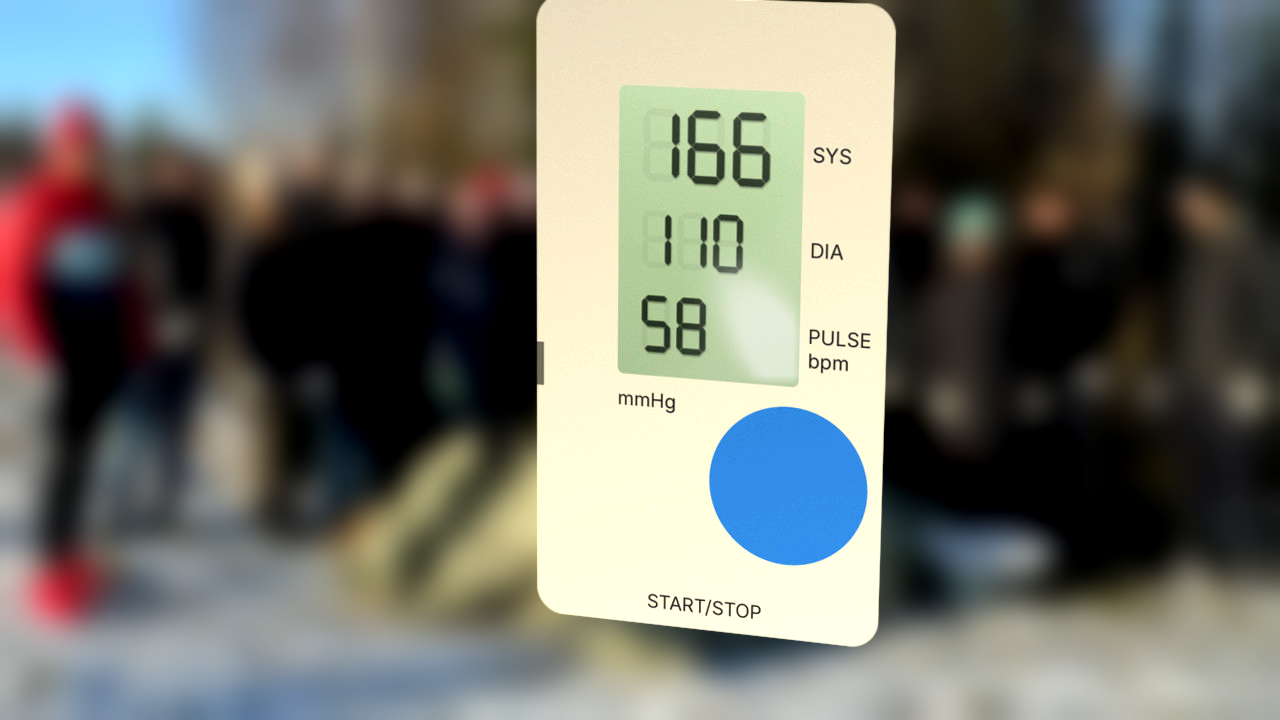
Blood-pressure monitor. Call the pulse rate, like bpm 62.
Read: bpm 58
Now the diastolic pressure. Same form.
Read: mmHg 110
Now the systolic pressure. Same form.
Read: mmHg 166
